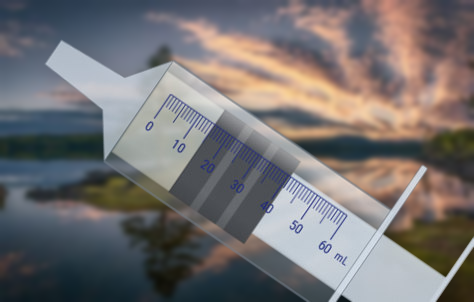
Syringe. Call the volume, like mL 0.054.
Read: mL 15
